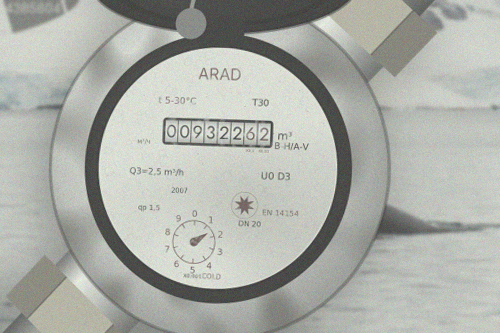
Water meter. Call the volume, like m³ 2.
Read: m³ 9322.621
